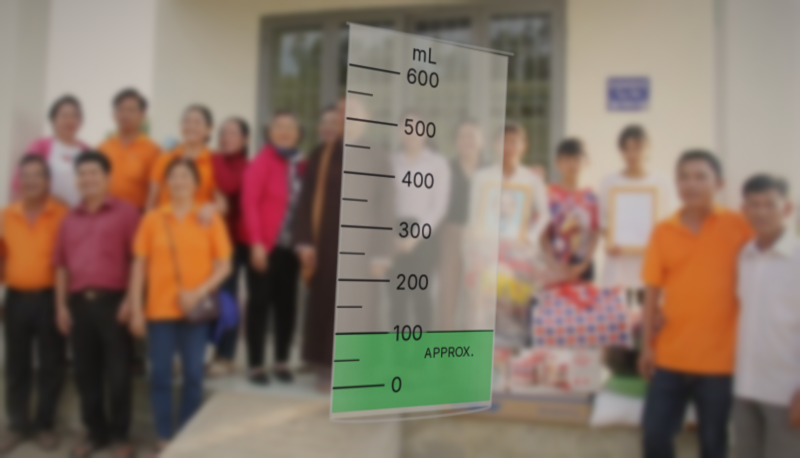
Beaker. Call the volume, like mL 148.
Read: mL 100
